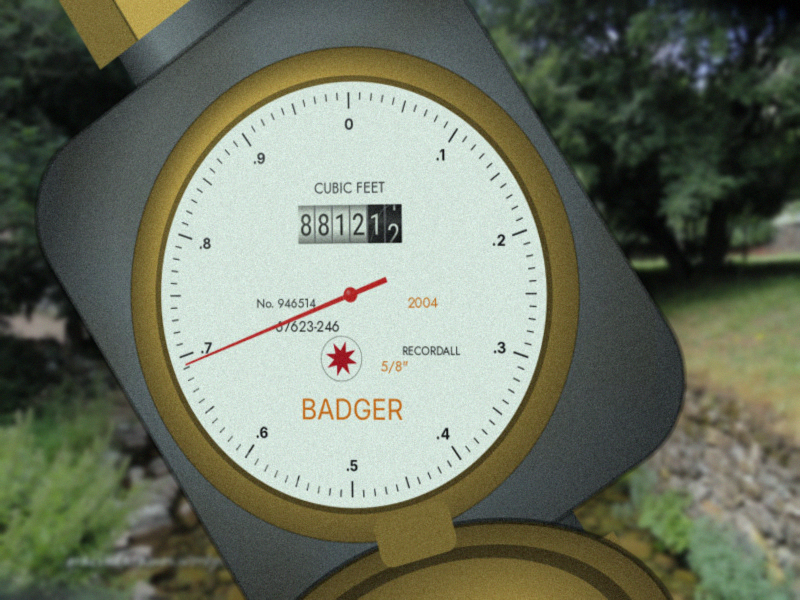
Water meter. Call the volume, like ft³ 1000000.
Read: ft³ 881211.69
